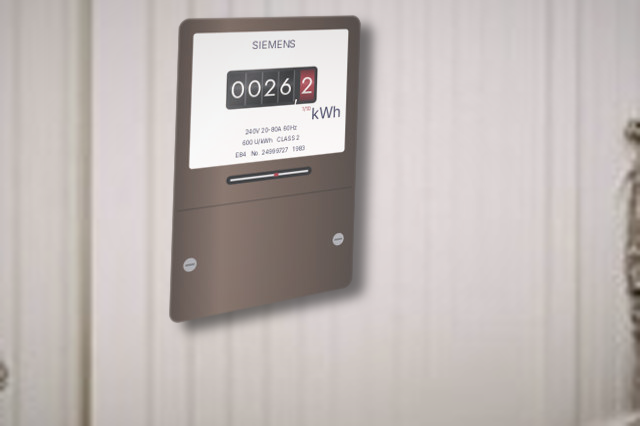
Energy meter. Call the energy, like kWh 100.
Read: kWh 26.2
